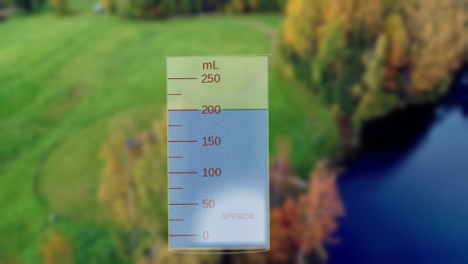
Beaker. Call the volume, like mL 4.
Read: mL 200
